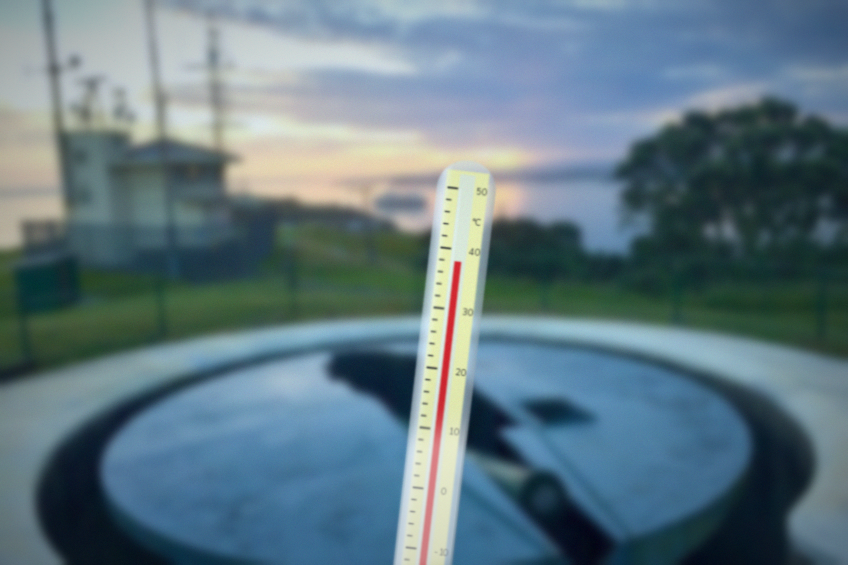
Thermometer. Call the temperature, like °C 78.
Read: °C 38
